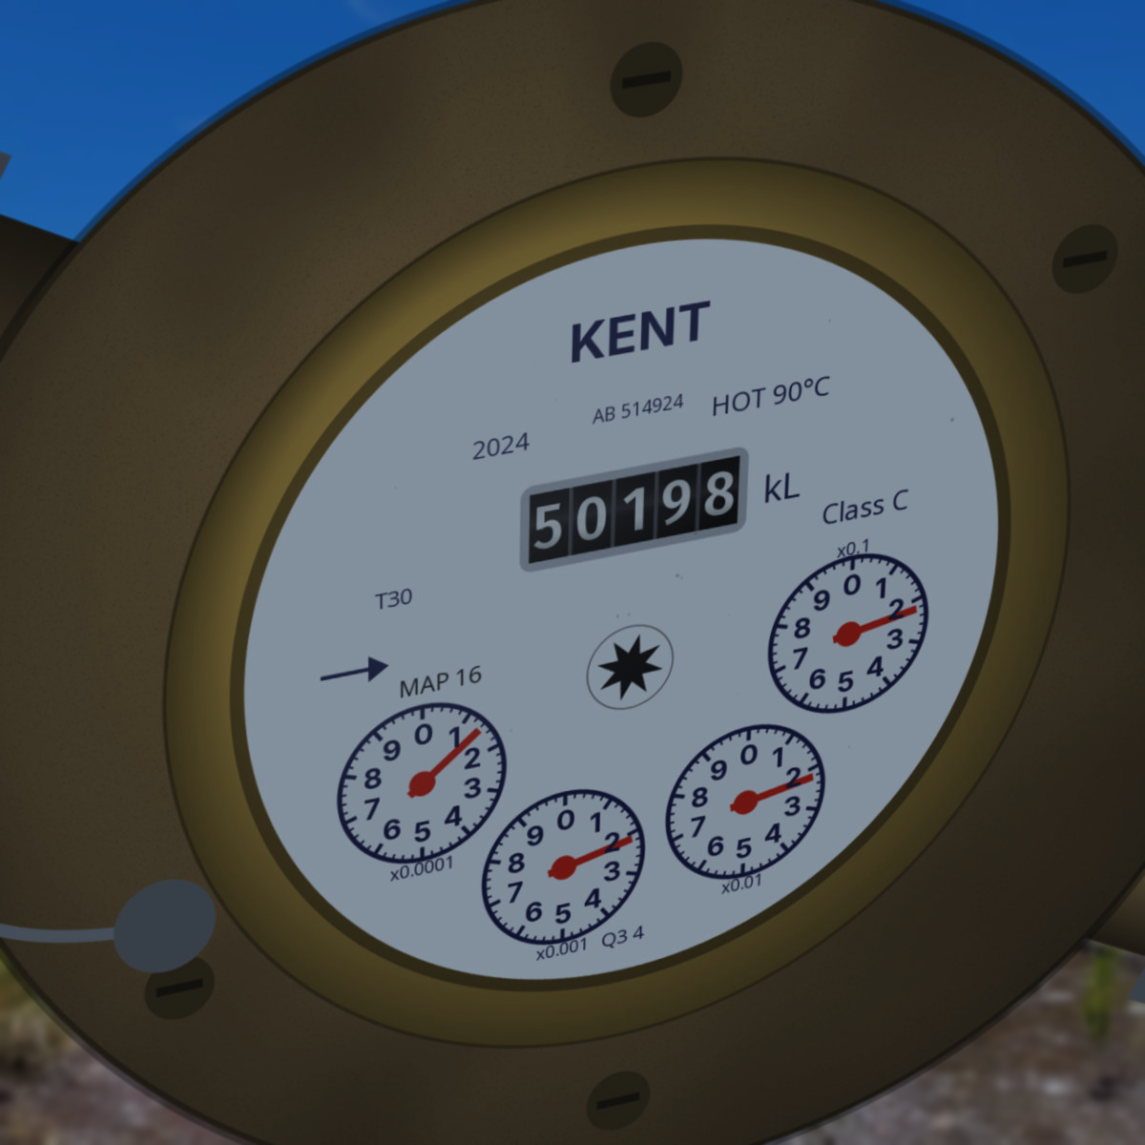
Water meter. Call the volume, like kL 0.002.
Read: kL 50198.2221
